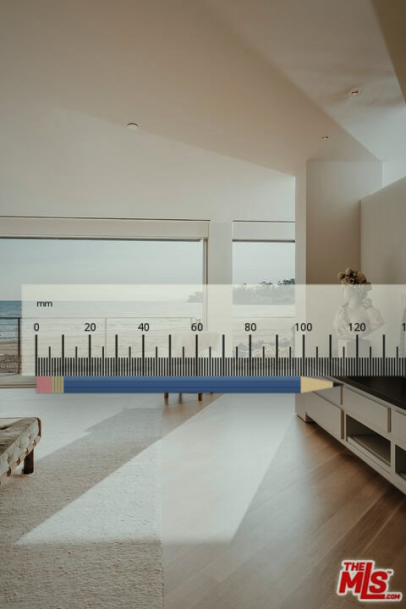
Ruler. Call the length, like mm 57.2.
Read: mm 115
